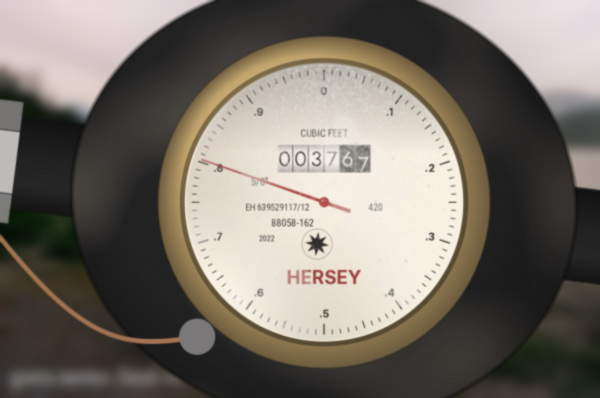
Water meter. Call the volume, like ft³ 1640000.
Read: ft³ 3766.80
